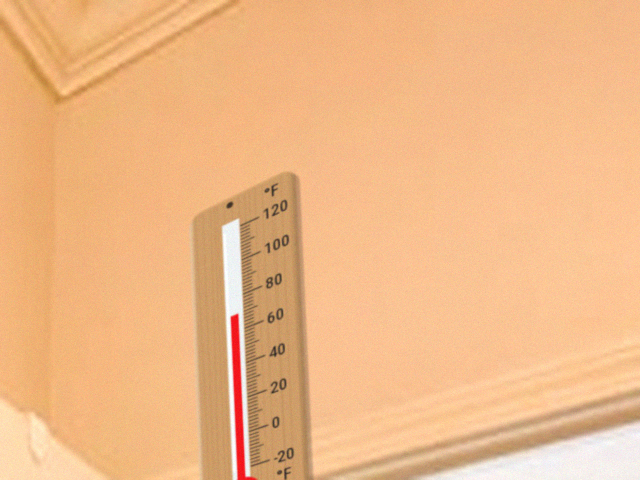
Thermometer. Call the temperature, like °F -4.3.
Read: °F 70
